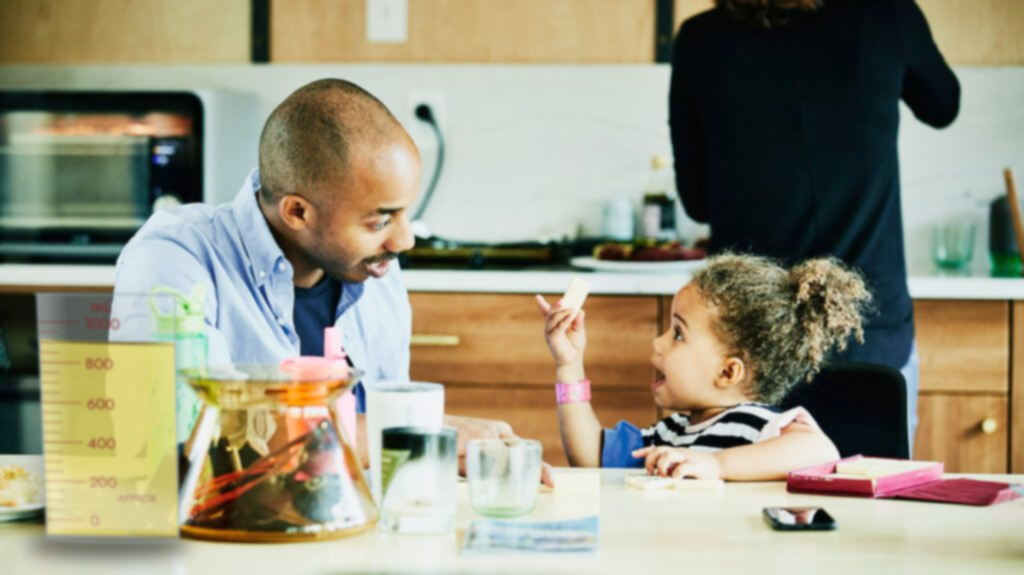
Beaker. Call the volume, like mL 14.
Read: mL 900
